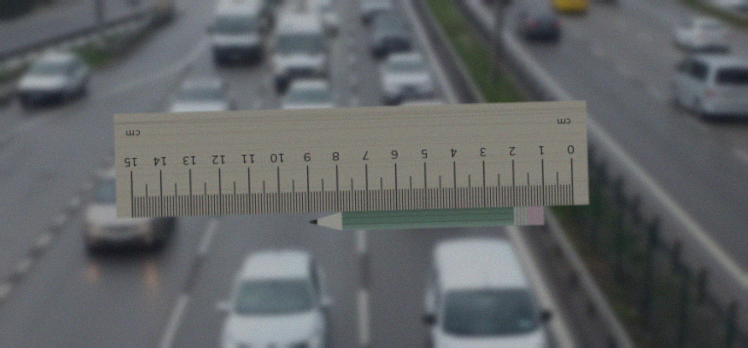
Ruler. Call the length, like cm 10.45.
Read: cm 8
